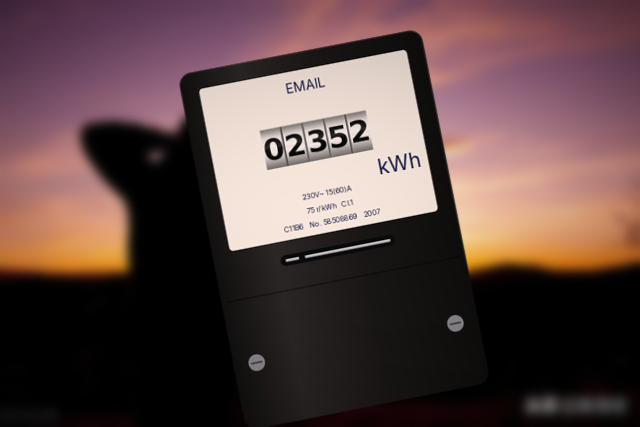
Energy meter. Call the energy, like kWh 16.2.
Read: kWh 2352
